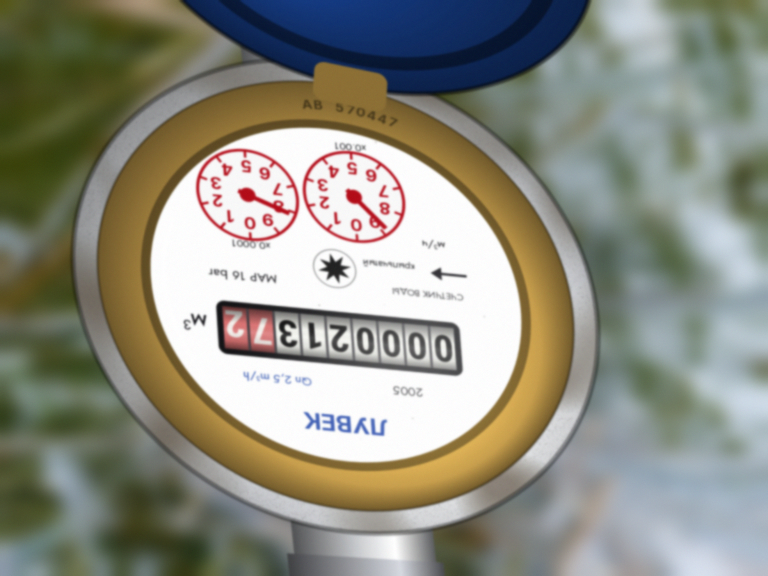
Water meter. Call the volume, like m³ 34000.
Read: m³ 213.7188
